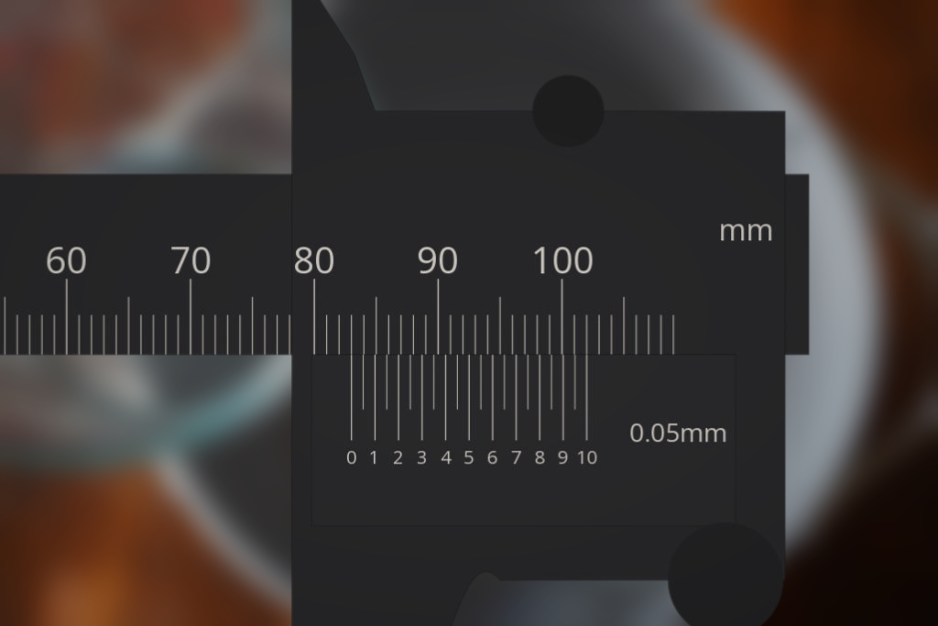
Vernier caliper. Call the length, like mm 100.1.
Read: mm 83.0
